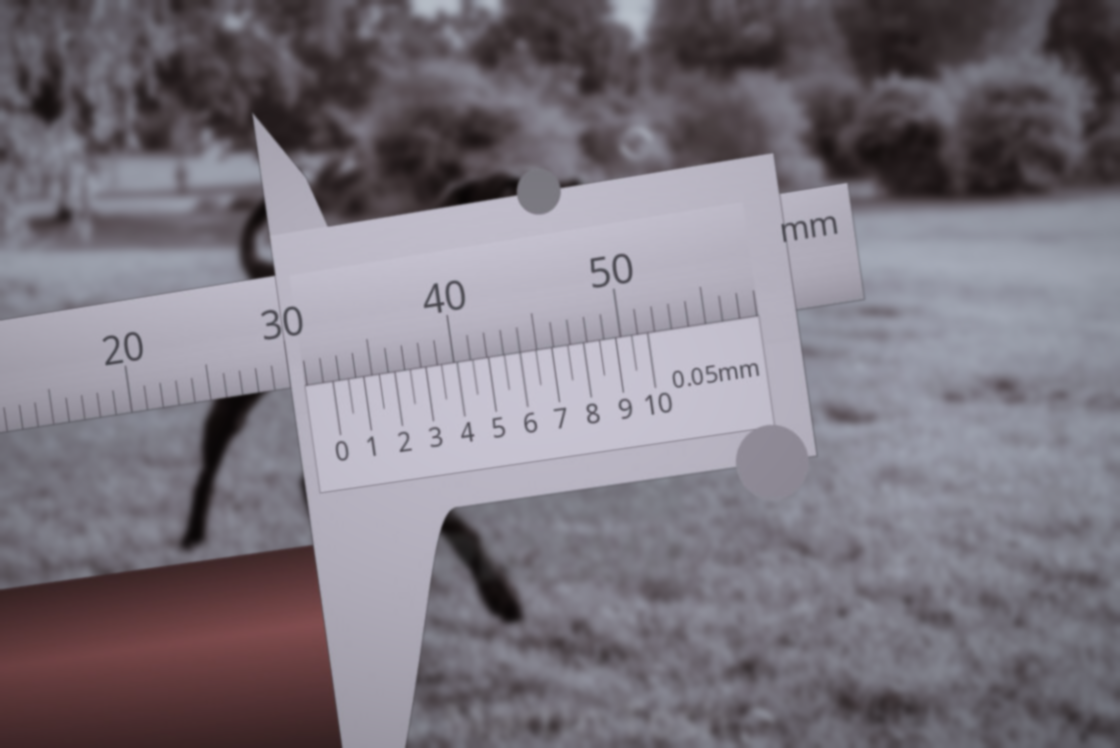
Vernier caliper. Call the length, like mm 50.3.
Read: mm 32.6
